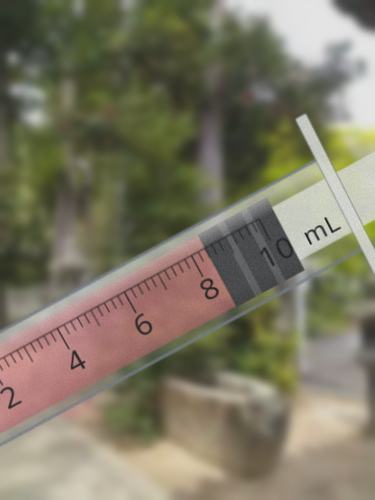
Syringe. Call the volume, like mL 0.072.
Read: mL 8.4
